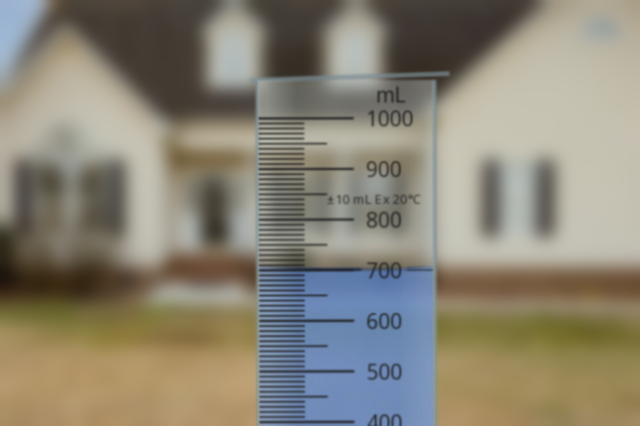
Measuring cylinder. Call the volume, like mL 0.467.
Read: mL 700
